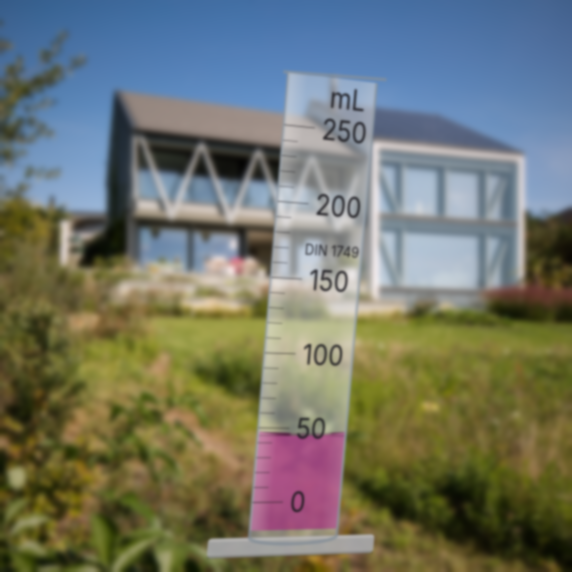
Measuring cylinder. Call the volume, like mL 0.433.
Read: mL 45
